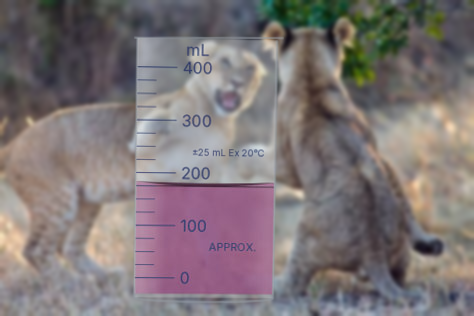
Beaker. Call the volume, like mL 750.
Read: mL 175
